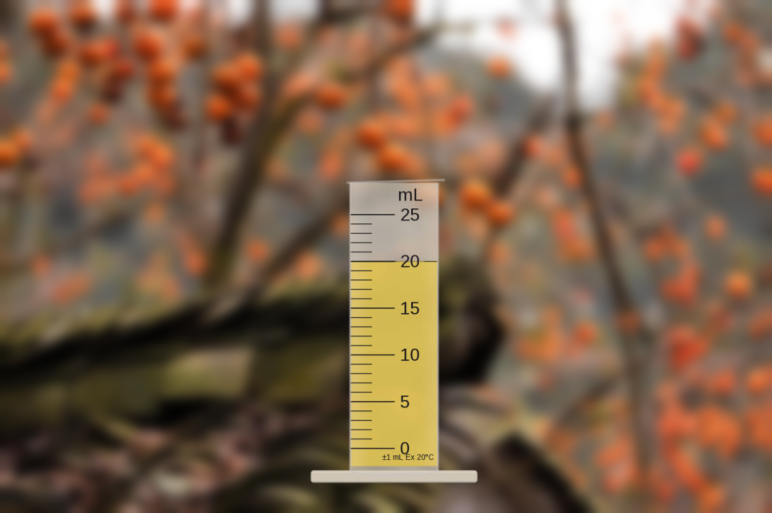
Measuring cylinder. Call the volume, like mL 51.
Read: mL 20
